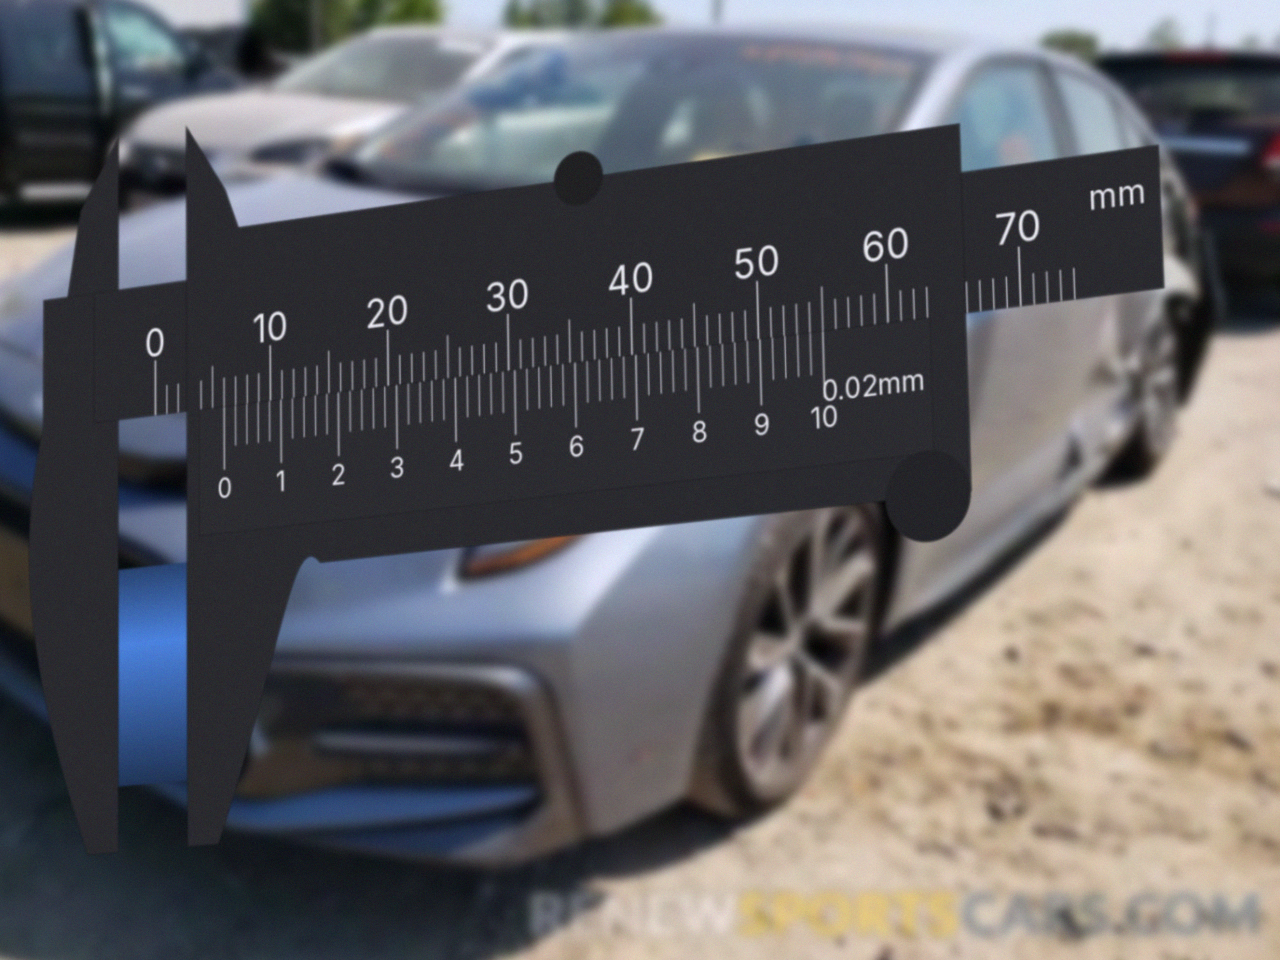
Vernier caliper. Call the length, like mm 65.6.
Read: mm 6.0
